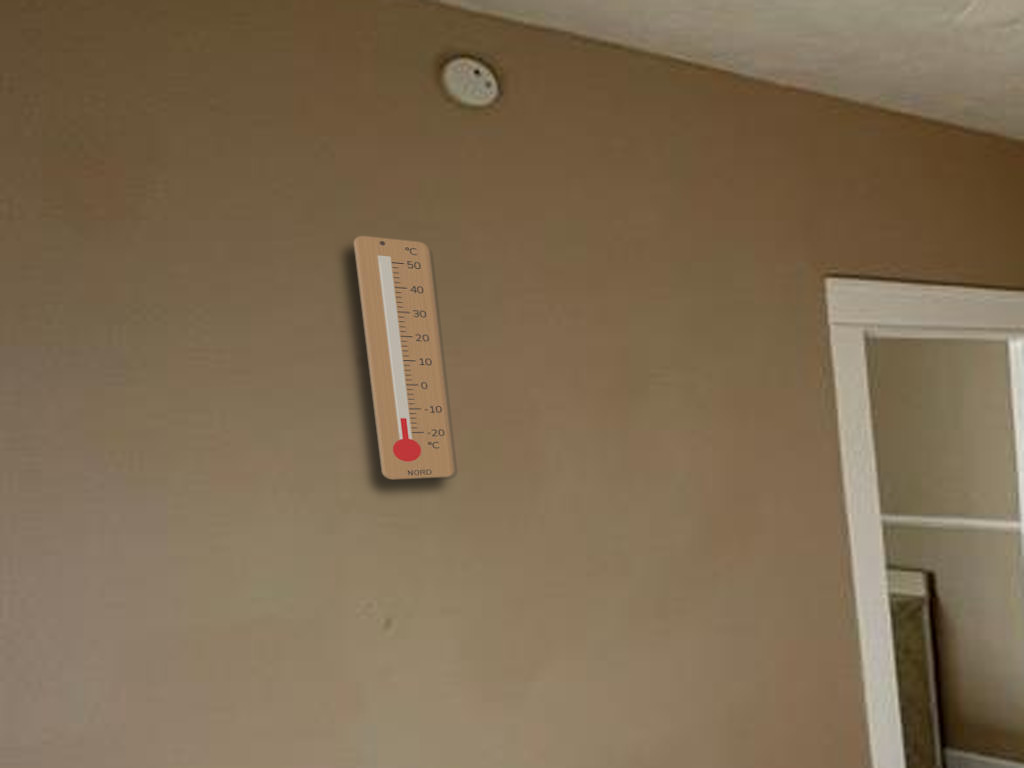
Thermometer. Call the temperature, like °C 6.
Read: °C -14
